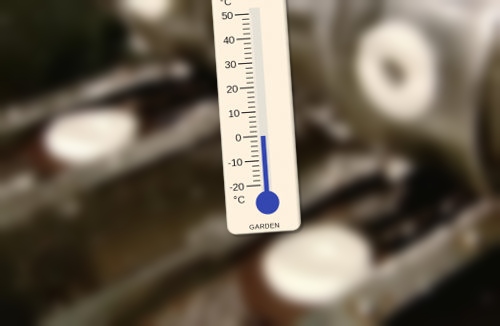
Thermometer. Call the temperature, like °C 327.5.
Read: °C 0
